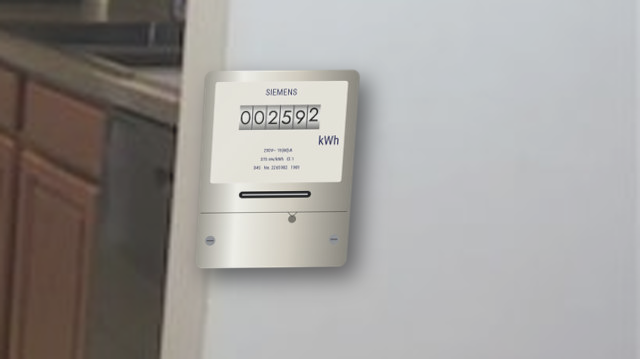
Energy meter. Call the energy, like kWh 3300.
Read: kWh 2592
